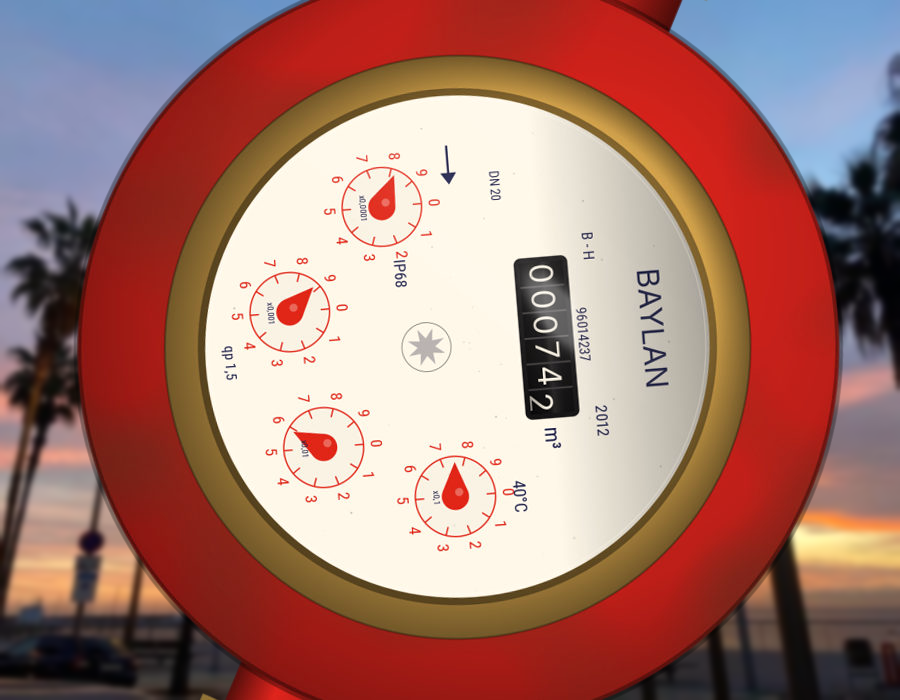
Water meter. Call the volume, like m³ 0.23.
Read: m³ 741.7588
